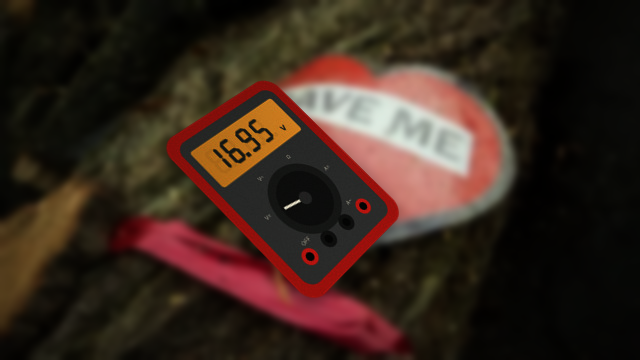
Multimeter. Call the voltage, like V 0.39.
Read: V 16.95
